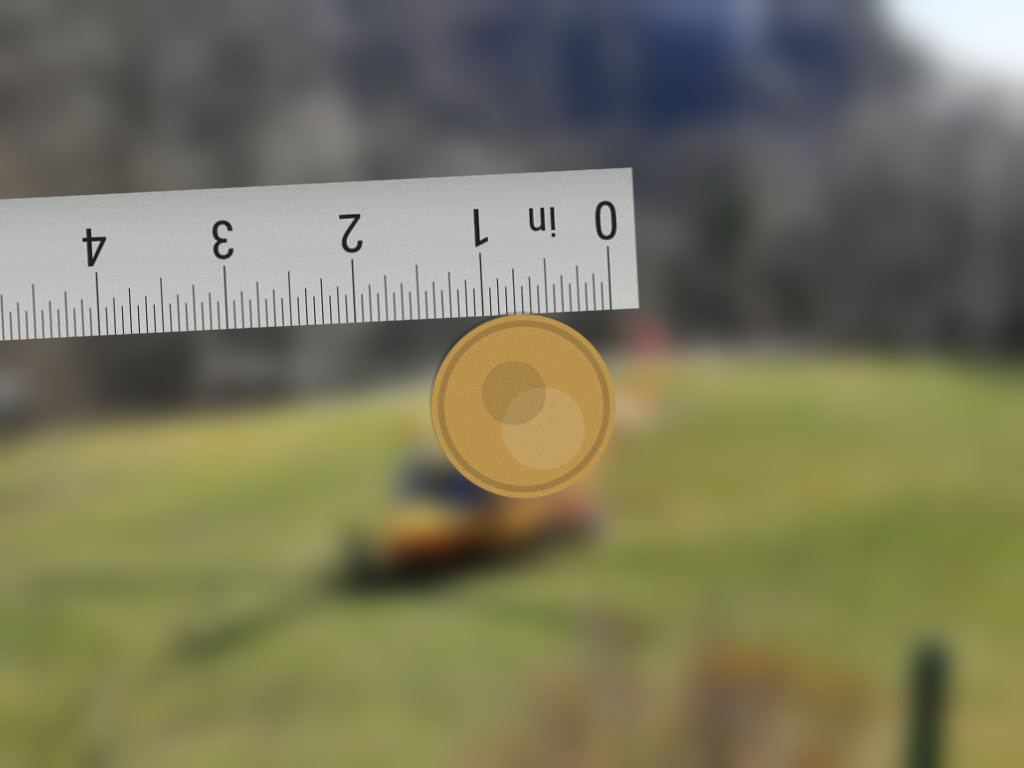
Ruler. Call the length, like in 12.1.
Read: in 1.4375
